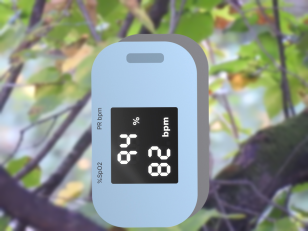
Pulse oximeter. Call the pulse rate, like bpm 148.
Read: bpm 82
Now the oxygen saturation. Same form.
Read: % 94
